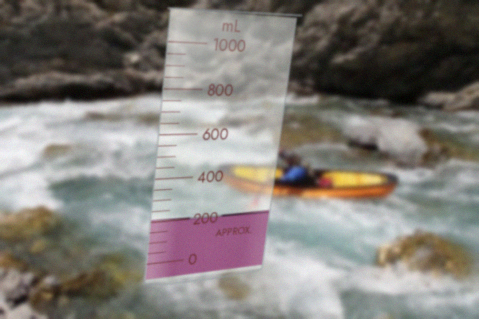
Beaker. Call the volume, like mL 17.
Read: mL 200
